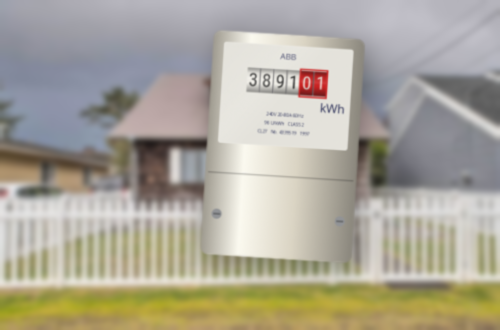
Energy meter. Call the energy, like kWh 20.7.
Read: kWh 3891.01
